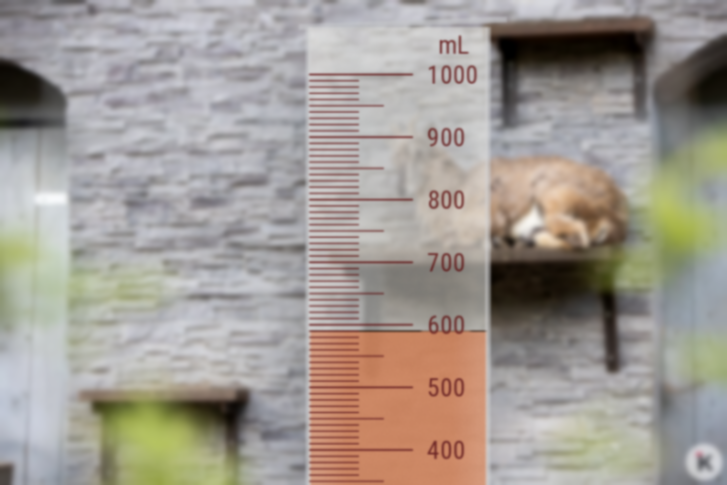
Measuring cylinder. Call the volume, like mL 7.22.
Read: mL 590
